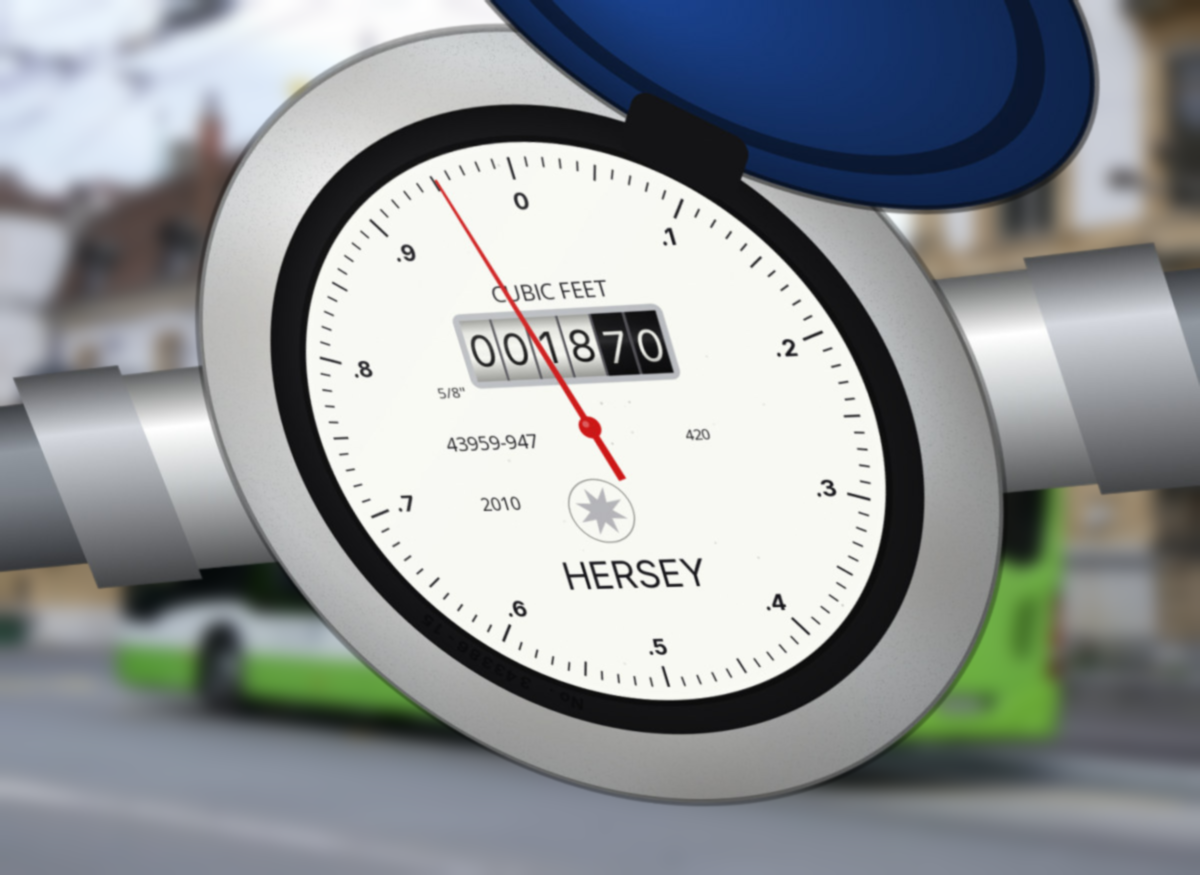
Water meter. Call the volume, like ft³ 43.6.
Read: ft³ 1869.95
